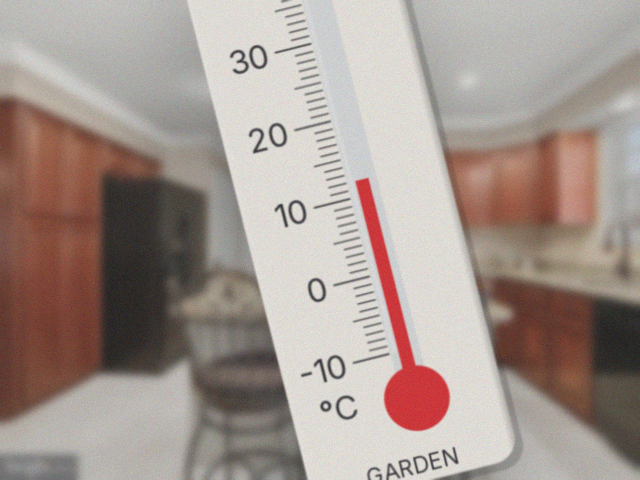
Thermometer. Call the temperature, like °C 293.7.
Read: °C 12
